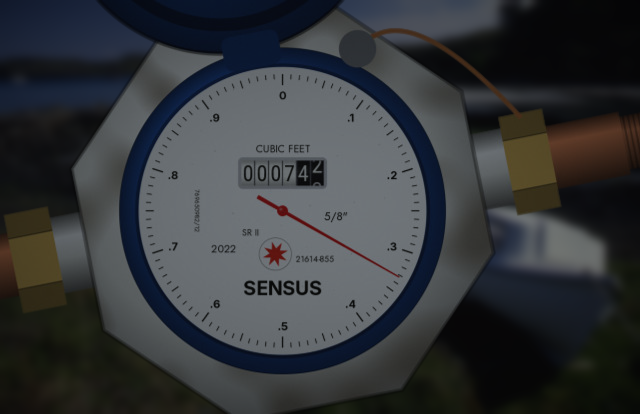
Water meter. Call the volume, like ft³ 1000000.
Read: ft³ 742.33
